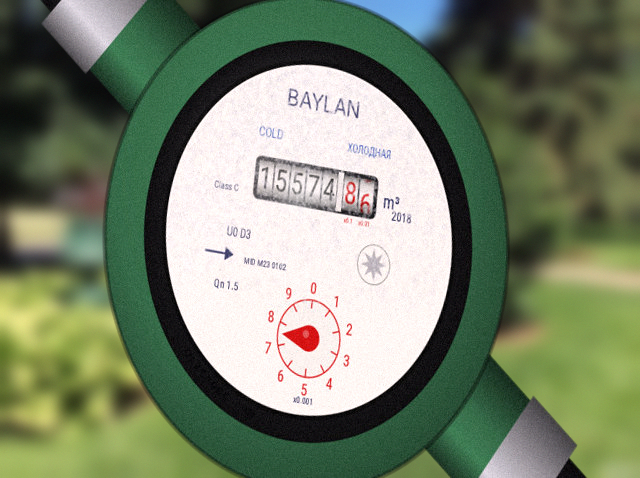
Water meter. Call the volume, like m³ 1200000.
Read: m³ 15574.857
